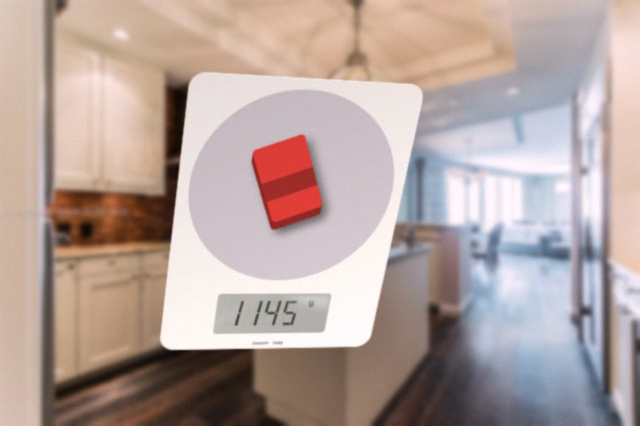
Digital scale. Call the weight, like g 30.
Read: g 1145
